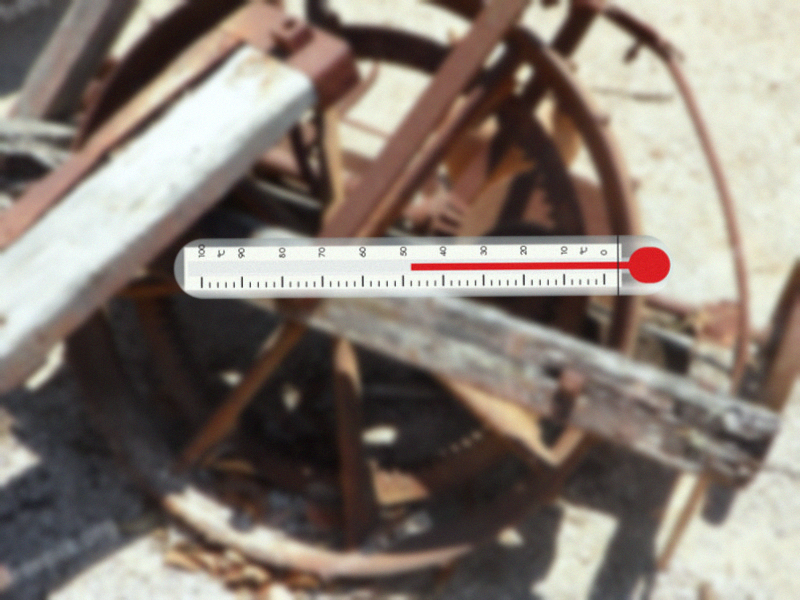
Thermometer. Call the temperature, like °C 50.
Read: °C 48
